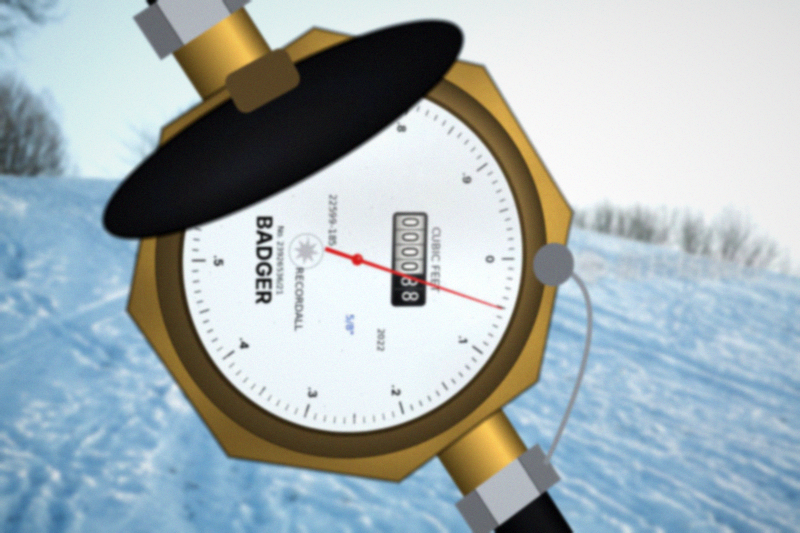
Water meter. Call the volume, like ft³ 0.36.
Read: ft³ 88.05
